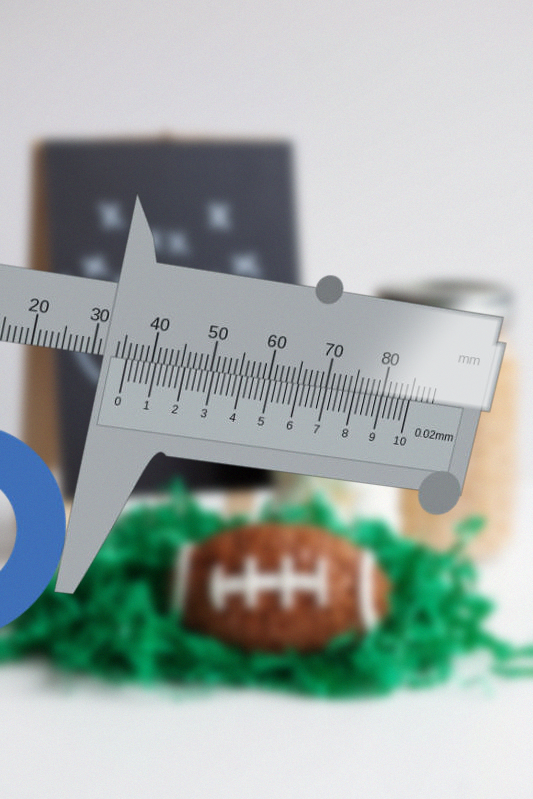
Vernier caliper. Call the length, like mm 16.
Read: mm 35.8
